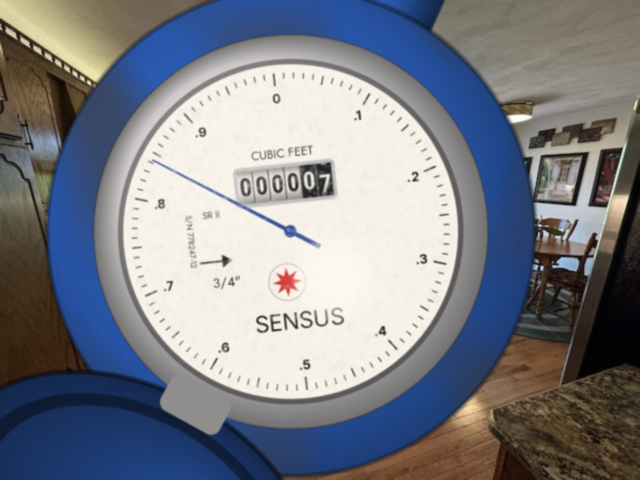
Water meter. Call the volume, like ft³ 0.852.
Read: ft³ 6.84
